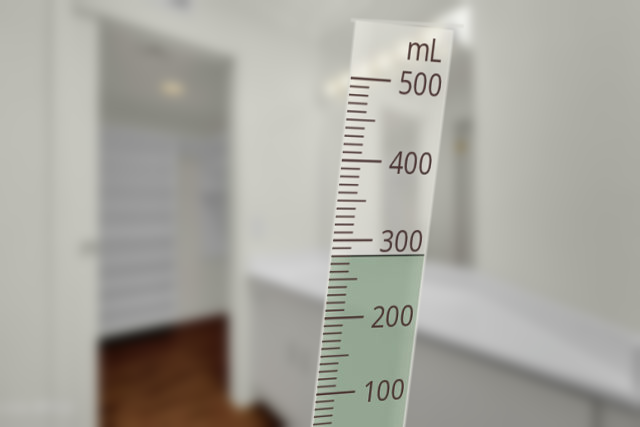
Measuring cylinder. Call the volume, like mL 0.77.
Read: mL 280
